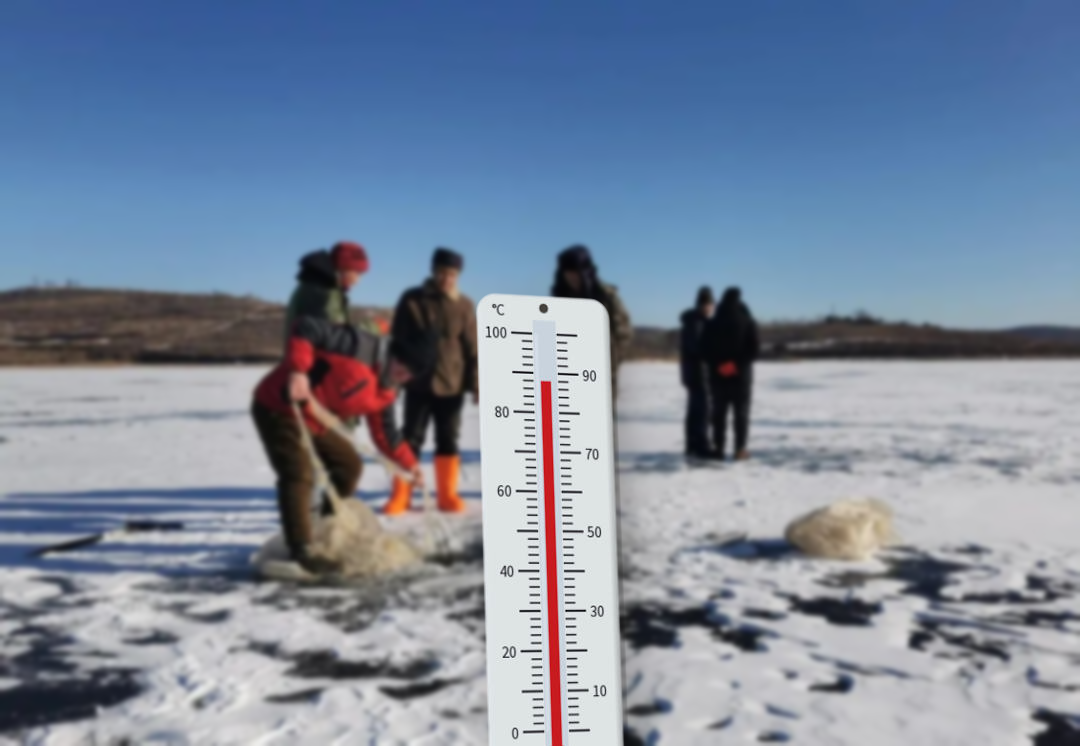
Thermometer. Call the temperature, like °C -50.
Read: °C 88
